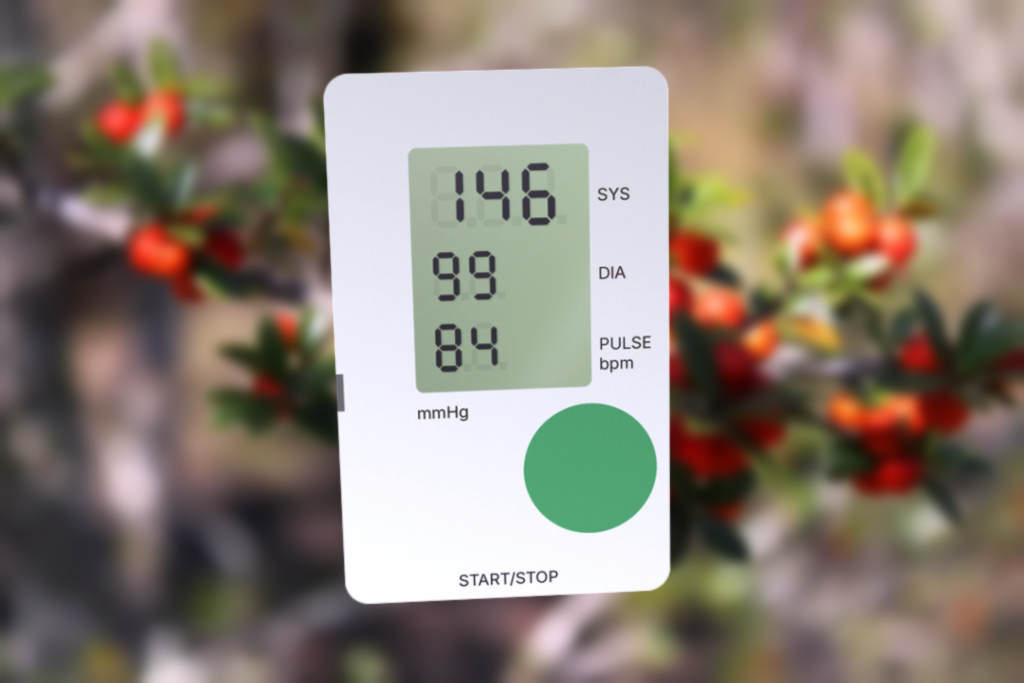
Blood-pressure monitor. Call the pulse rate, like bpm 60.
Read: bpm 84
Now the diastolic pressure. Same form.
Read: mmHg 99
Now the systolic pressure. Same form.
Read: mmHg 146
